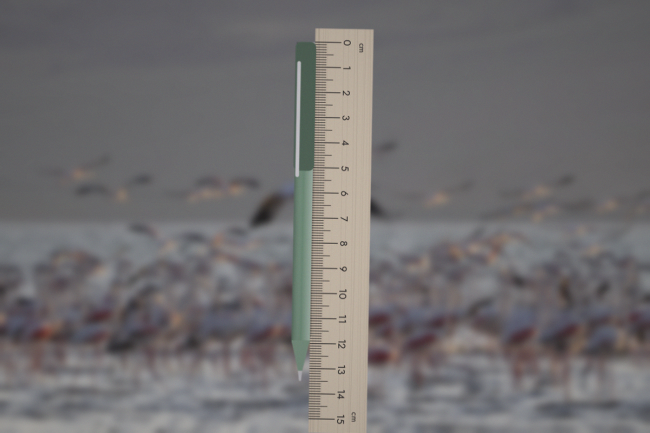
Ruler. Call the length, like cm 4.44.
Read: cm 13.5
